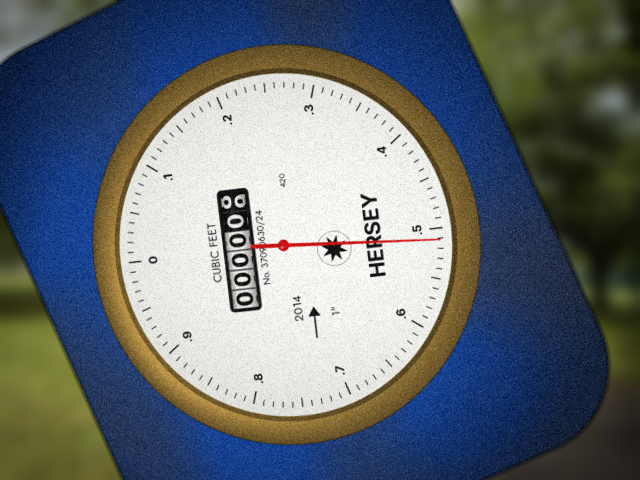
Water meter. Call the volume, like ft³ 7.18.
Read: ft³ 8.51
